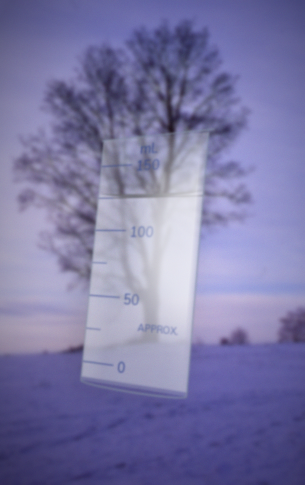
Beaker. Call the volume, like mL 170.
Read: mL 125
